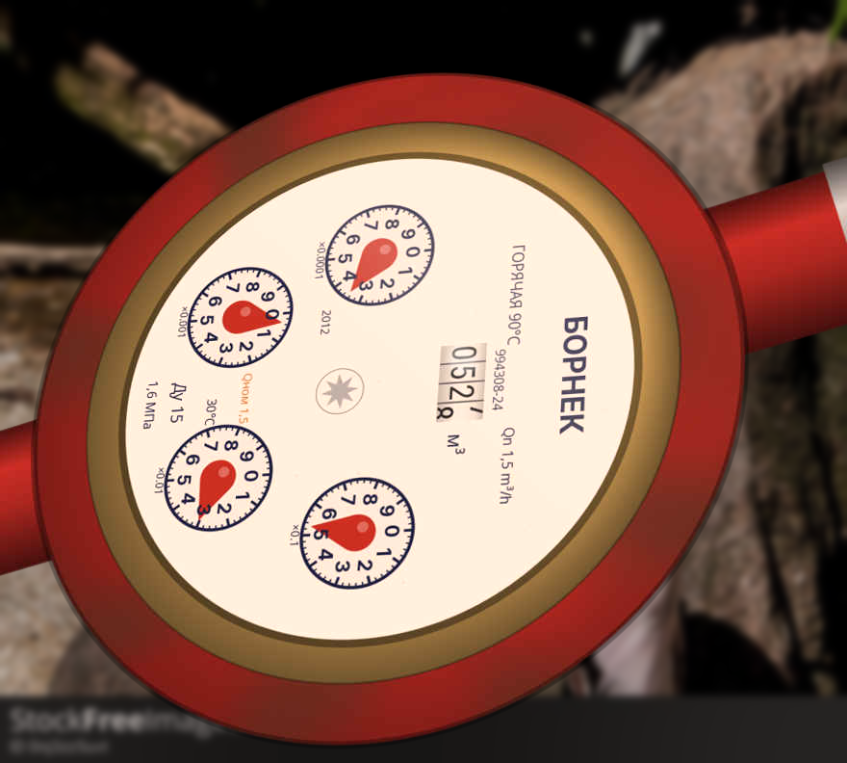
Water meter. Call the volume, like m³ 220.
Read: m³ 527.5303
